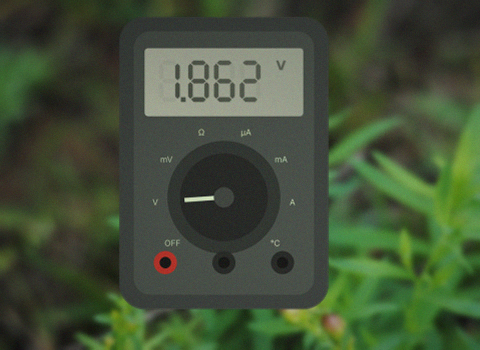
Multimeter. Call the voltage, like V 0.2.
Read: V 1.862
